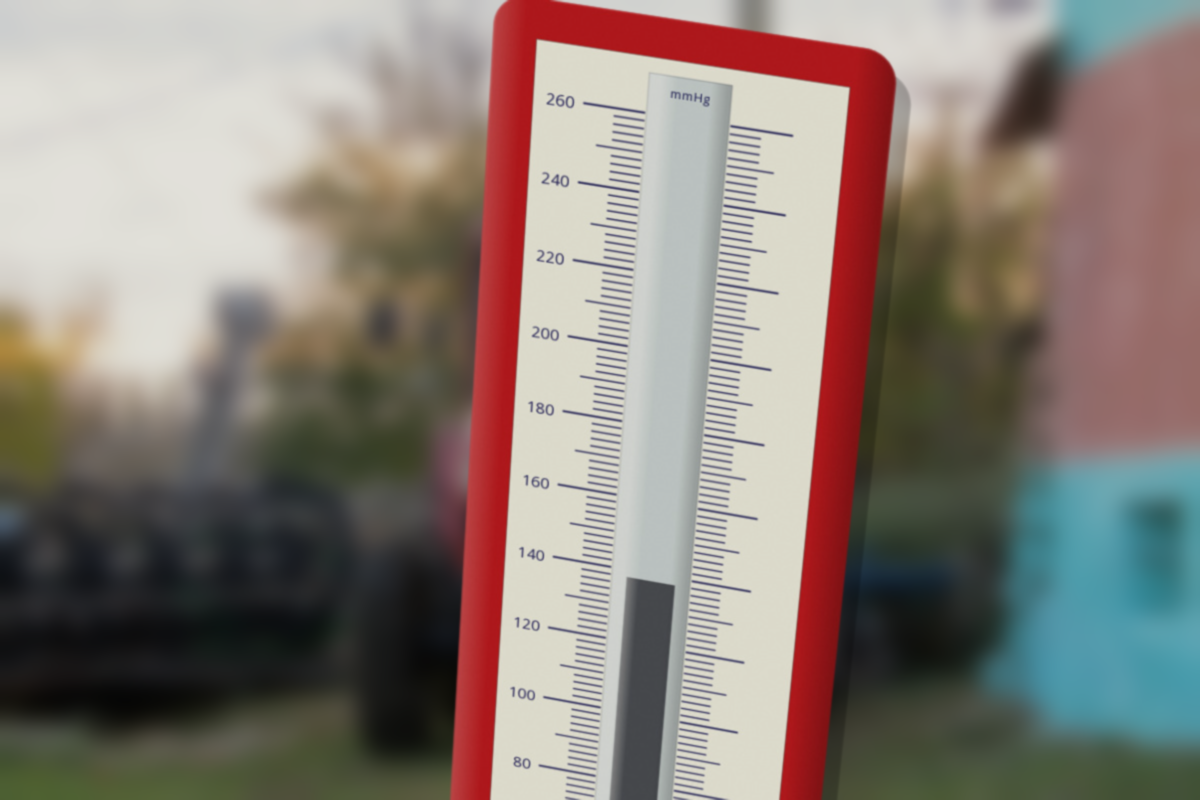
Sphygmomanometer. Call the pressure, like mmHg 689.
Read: mmHg 138
